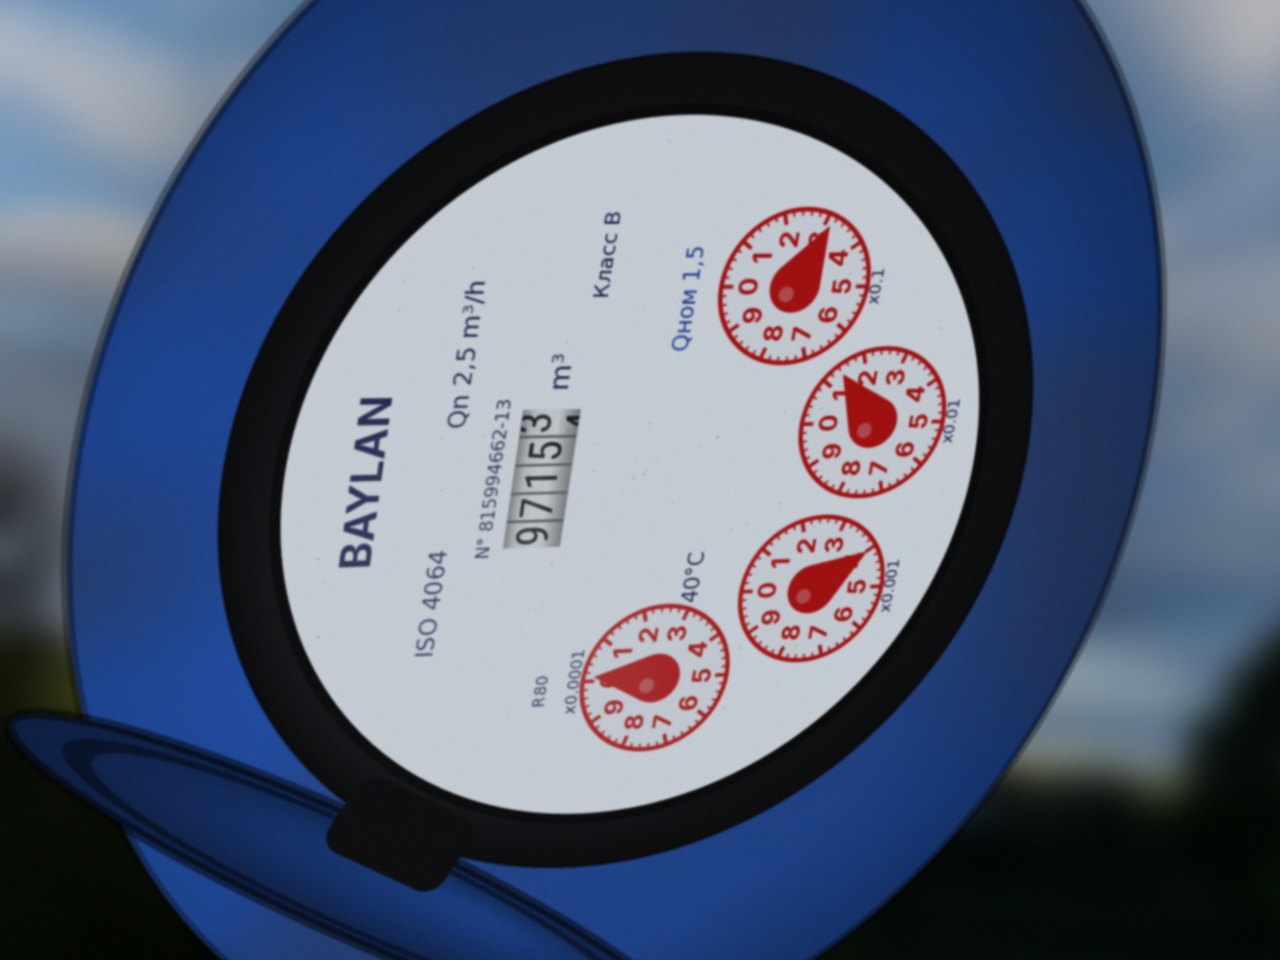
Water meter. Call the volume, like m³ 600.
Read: m³ 97153.3140
